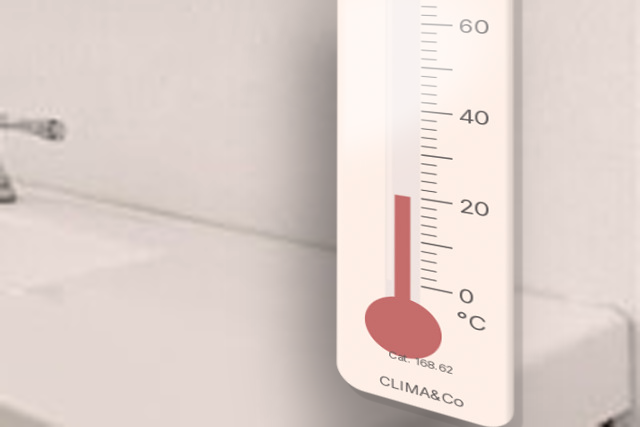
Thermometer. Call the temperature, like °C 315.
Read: °C 20
